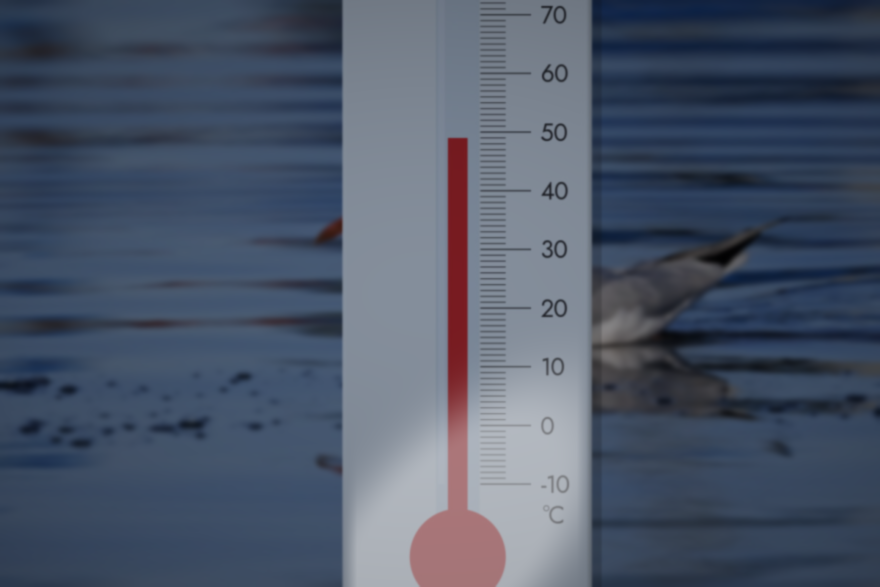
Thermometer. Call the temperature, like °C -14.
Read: °C 49
